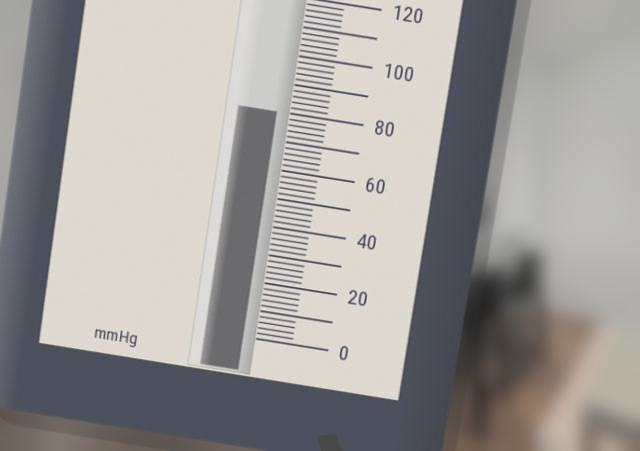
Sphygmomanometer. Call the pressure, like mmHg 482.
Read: mmHg 80
